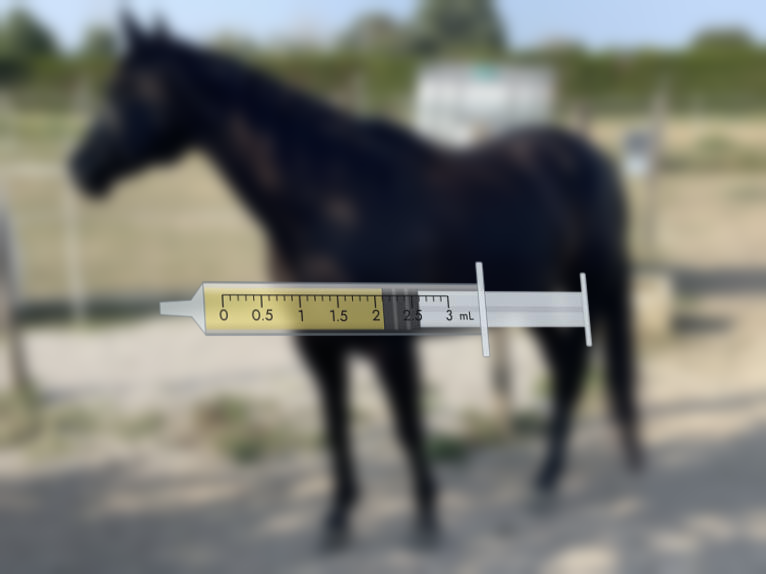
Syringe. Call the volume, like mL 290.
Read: mL 2.1
